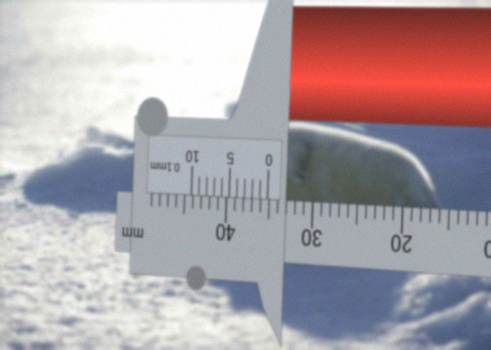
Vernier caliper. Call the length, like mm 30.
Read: mm 35.2
